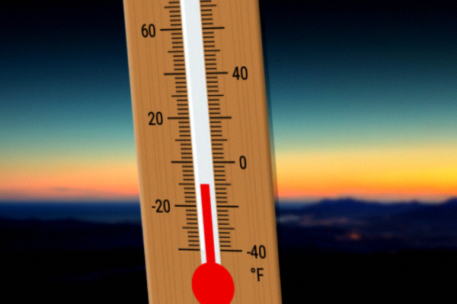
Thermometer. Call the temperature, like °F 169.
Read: °F -10
